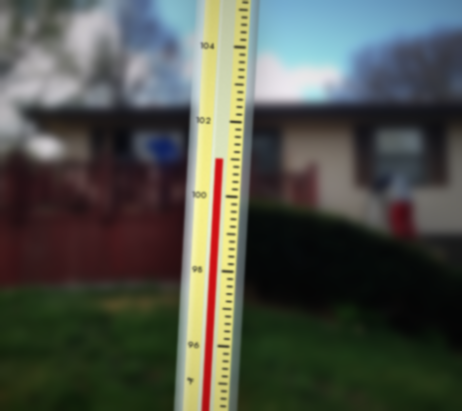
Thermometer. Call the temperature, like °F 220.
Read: °F 101
